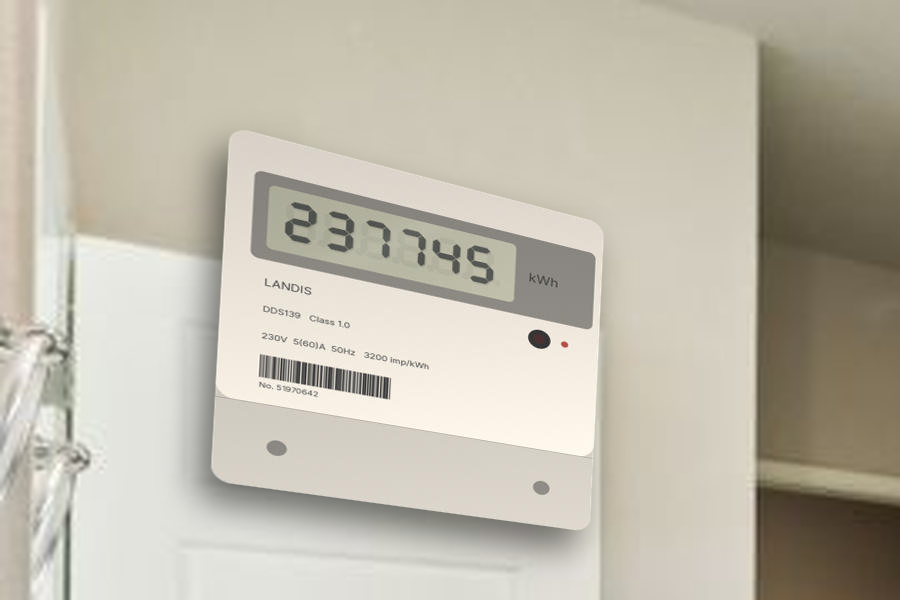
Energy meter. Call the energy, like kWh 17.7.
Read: kWh 237745
